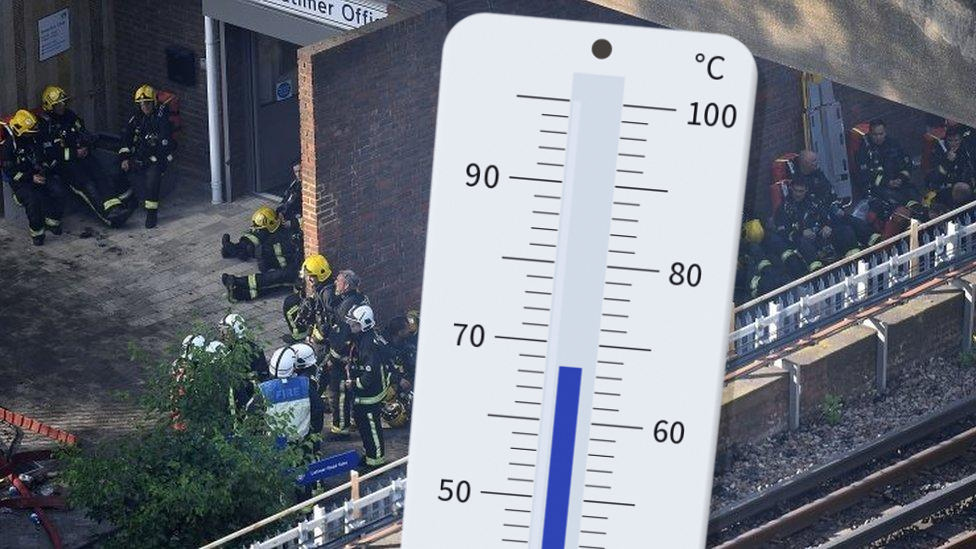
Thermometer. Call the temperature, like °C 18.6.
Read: °C 67
